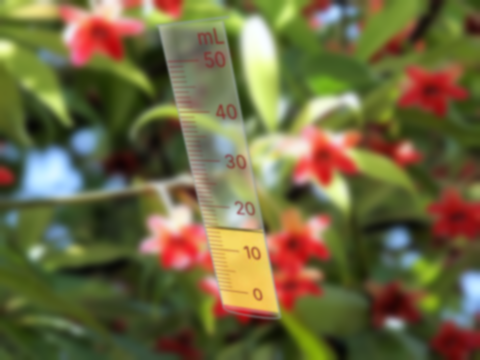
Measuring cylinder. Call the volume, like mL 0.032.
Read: mL 15
